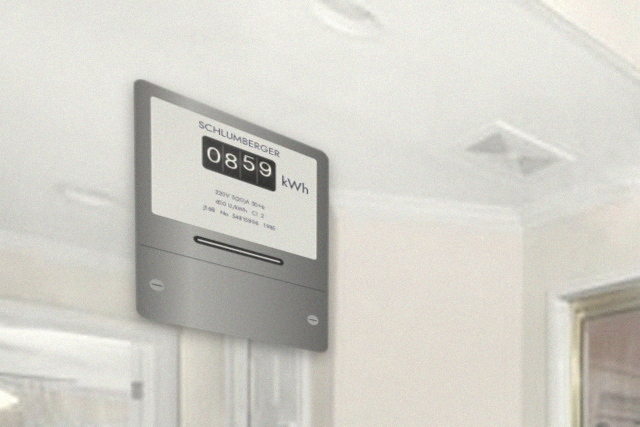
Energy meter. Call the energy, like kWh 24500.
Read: kWh 859
